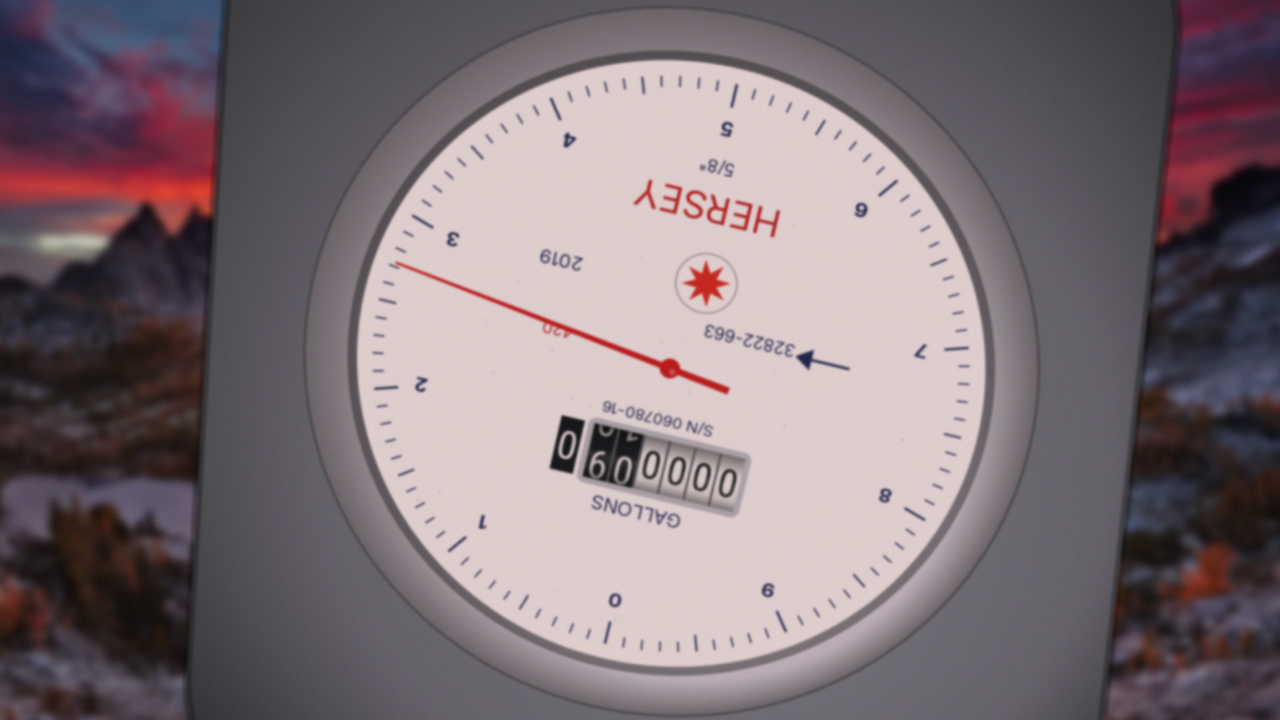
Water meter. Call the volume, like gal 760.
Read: gal 92.7
